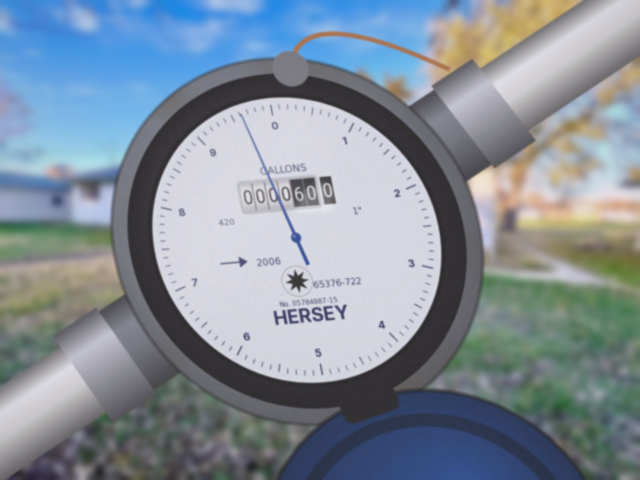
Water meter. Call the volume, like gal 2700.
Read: gal 599.6
